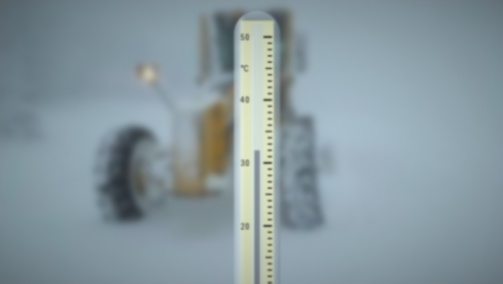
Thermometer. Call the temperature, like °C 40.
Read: °C 32
